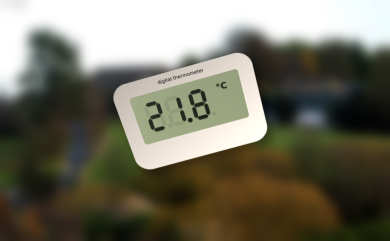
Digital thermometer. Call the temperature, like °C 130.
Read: °C 21.8
